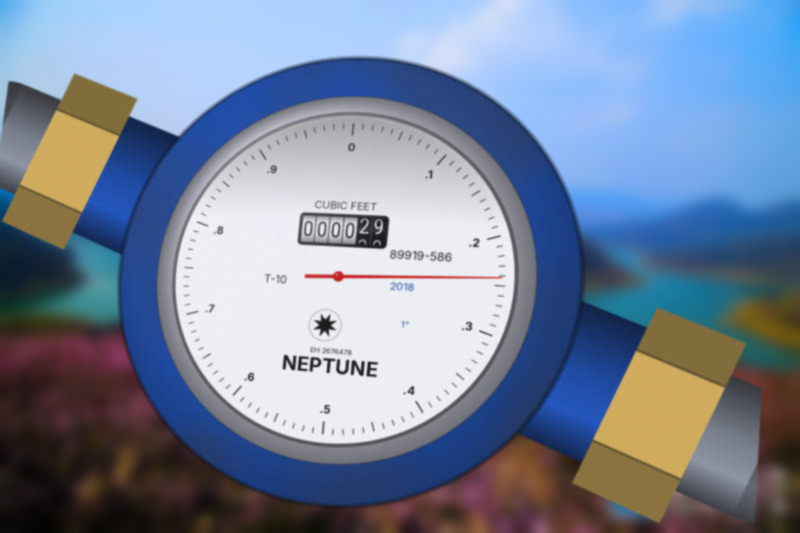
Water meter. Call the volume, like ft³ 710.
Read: ft³ 29.24
